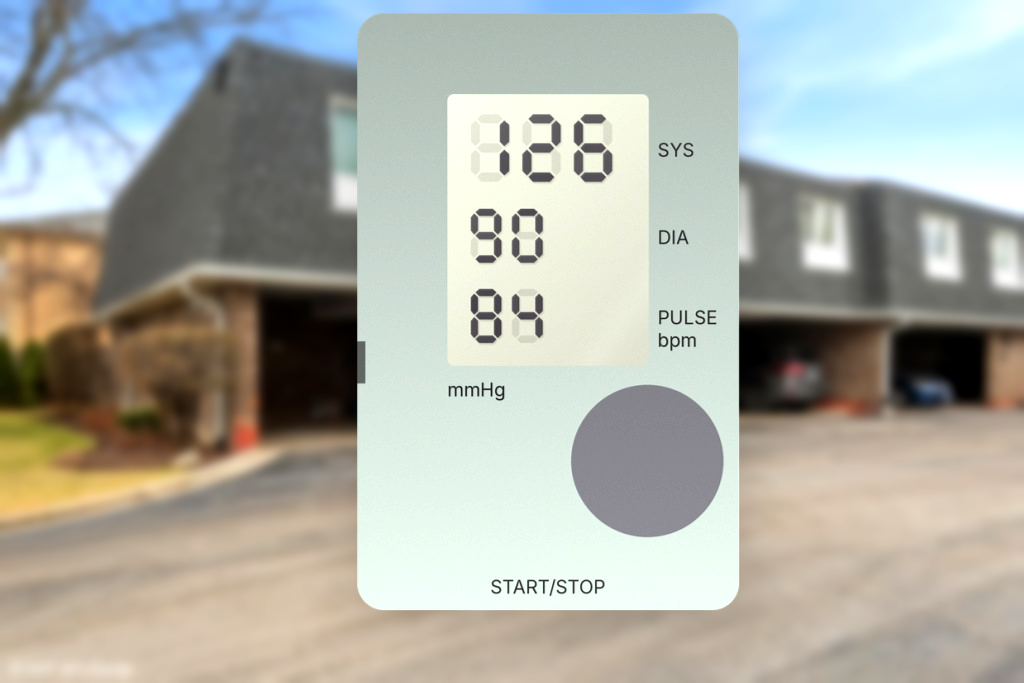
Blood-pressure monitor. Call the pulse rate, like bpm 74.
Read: bpm 84
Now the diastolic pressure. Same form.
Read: mmHg 90
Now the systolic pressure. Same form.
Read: mmHg 126
